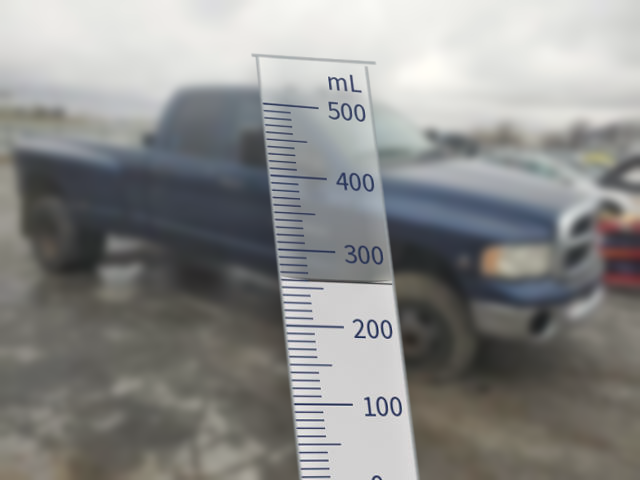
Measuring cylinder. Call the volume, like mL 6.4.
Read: mL 260
